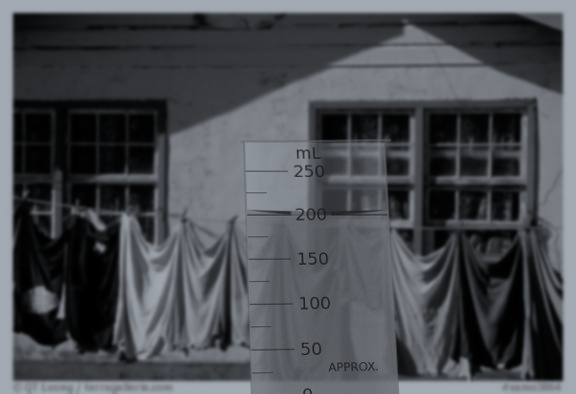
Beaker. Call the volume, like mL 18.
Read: mL 200
